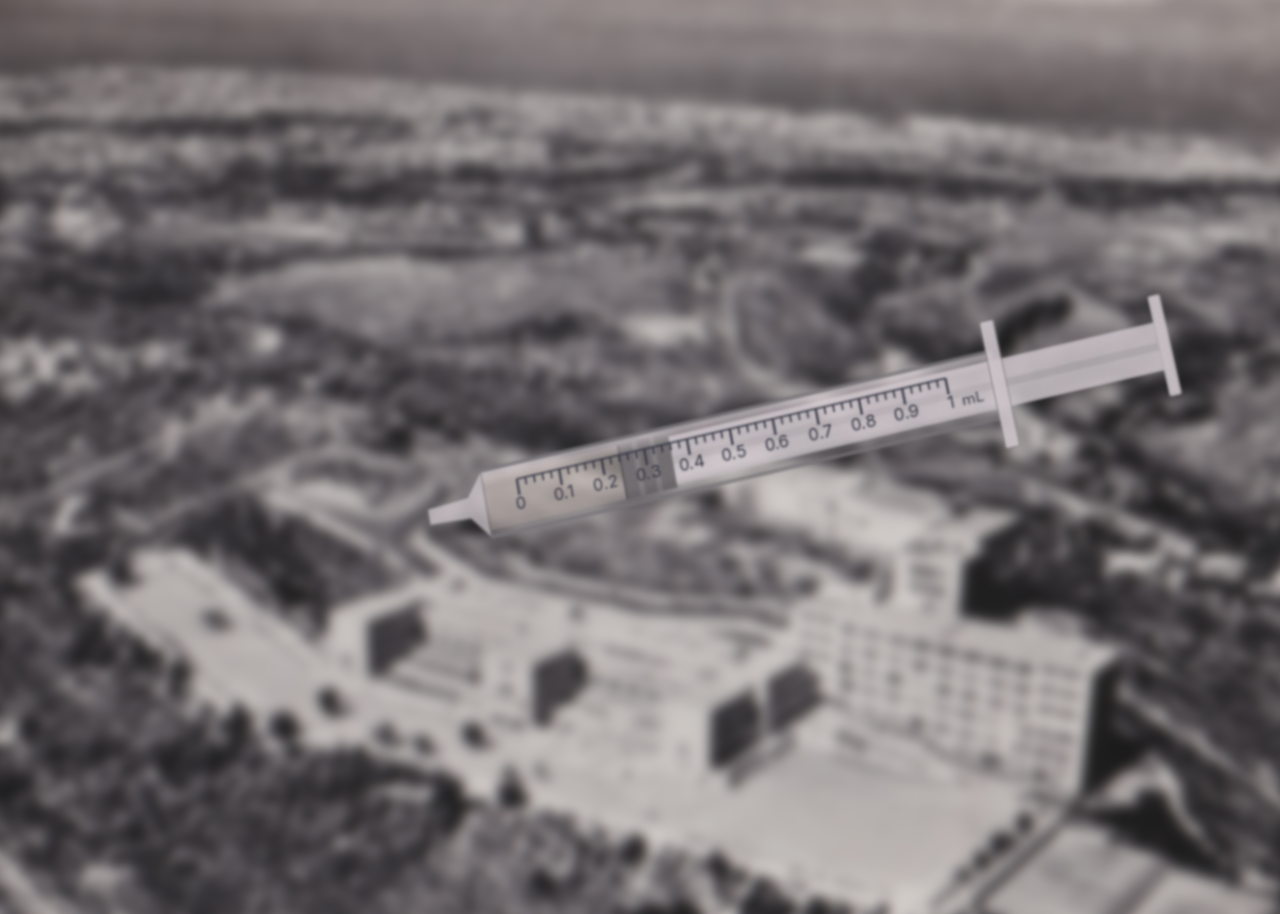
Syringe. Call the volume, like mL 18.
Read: mL 0.24
